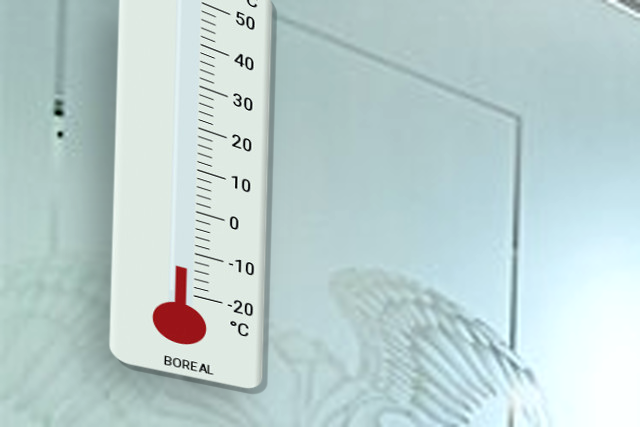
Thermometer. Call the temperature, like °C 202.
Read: °C -14
